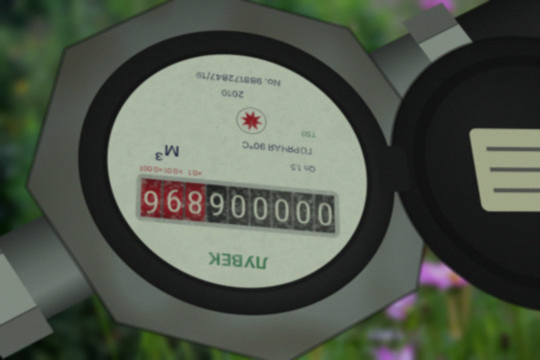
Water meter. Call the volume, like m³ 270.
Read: m³ 6.896
